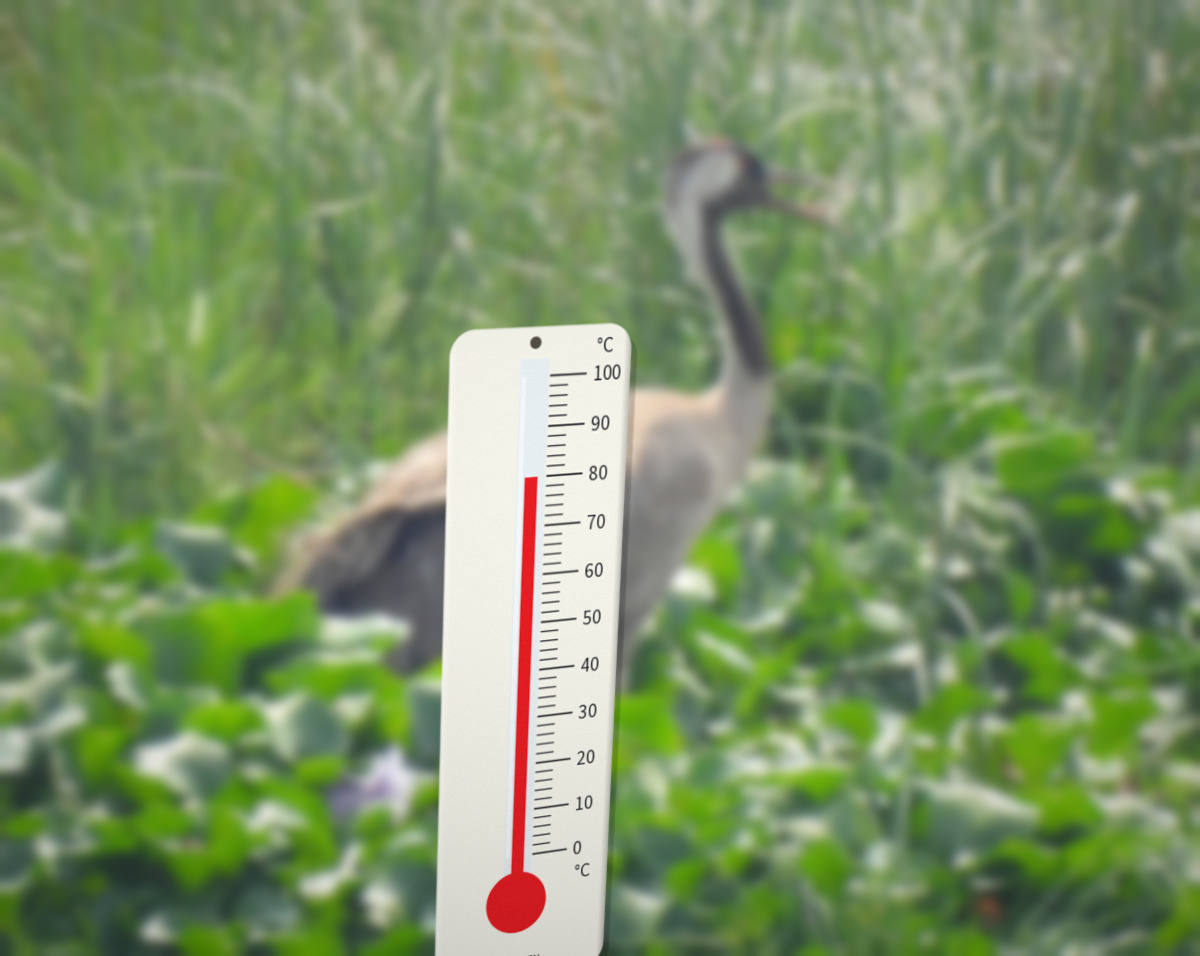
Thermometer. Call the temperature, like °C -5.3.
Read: °C 80
